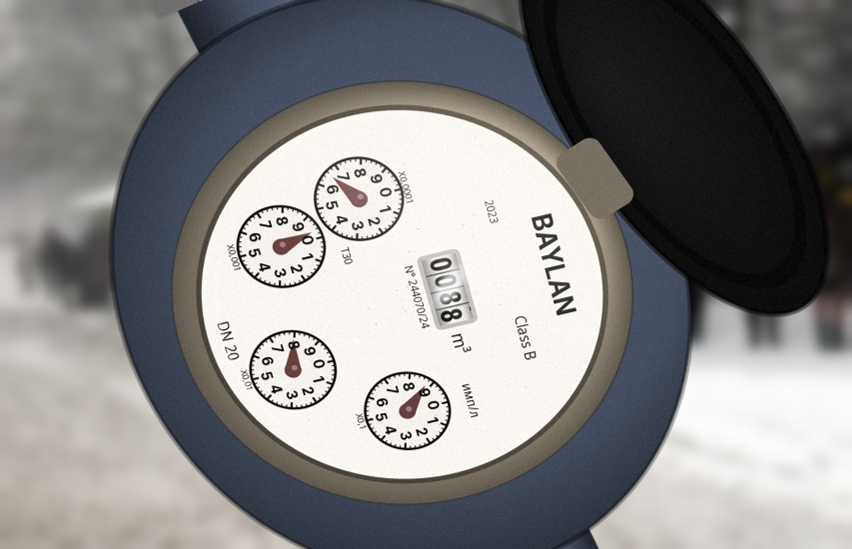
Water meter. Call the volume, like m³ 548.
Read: m³ 87.8796
